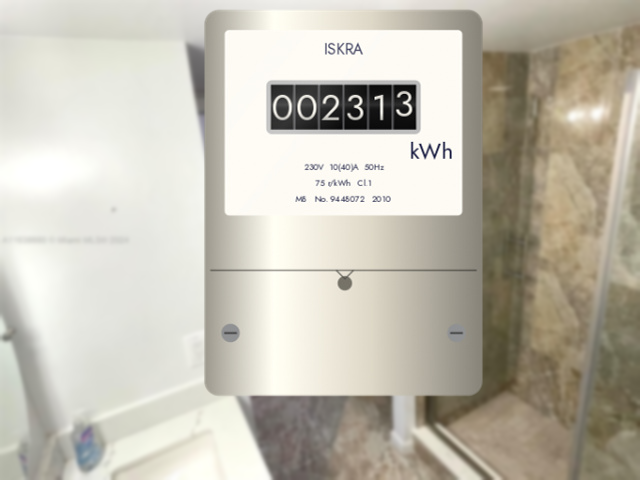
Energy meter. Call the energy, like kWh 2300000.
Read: kWh 2313
